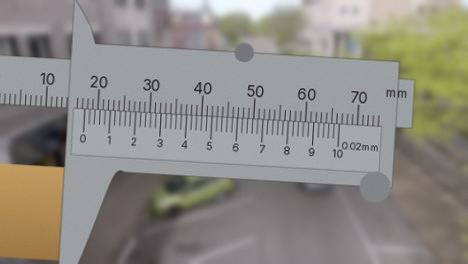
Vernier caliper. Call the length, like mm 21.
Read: mm 17.5
